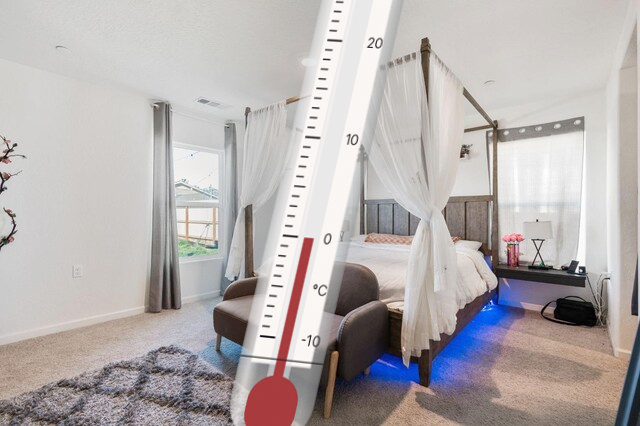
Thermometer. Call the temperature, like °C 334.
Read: °C 0
